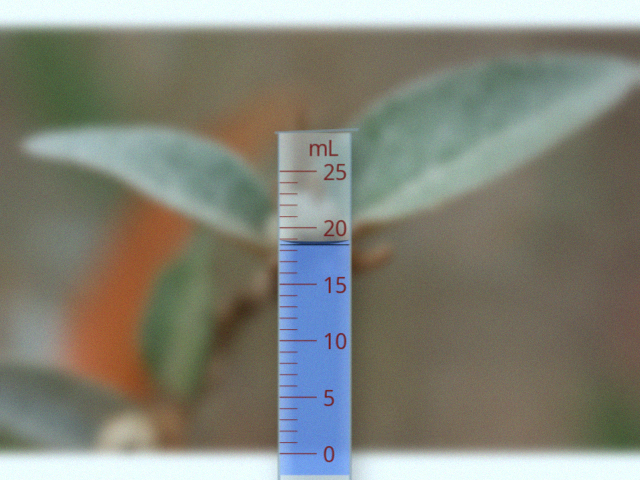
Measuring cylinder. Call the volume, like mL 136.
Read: mL 18.5
